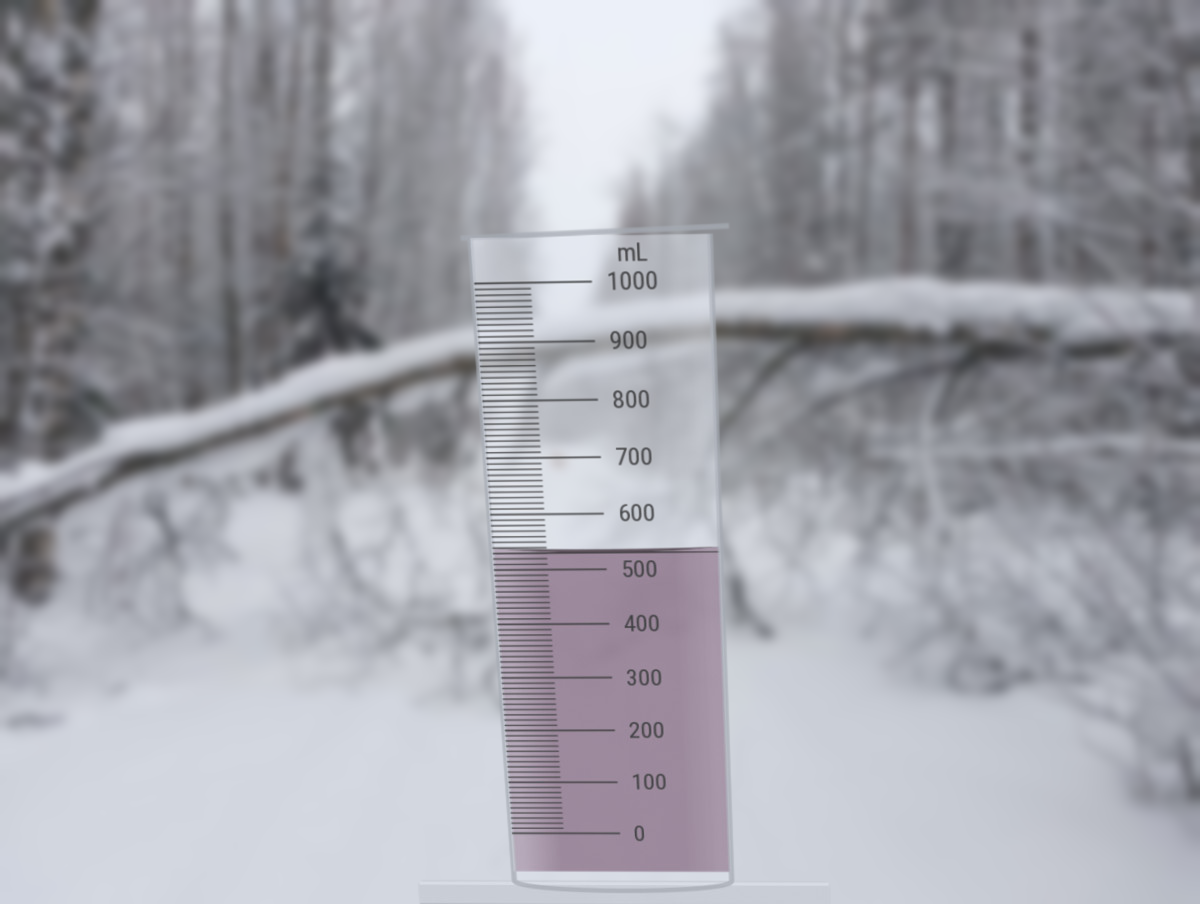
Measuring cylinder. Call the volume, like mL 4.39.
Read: mL 530
